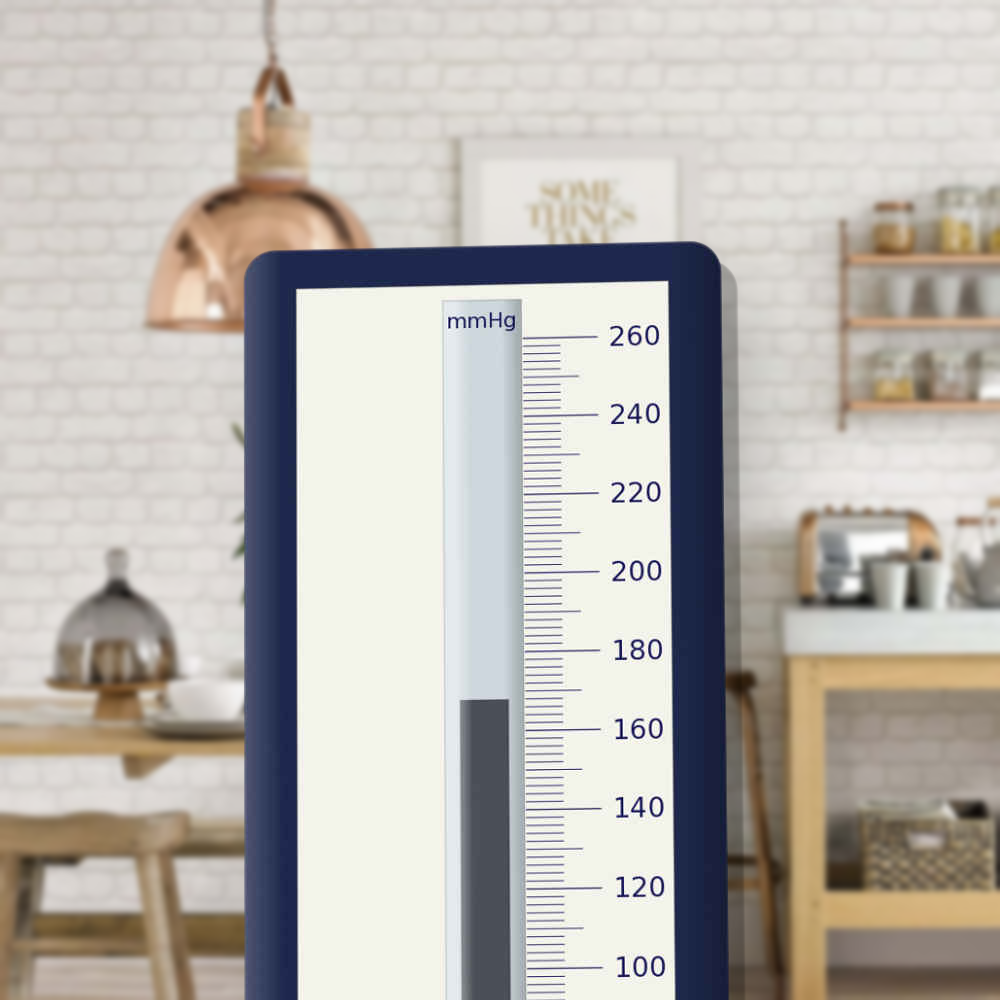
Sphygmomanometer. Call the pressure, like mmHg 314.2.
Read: mmHg 168
